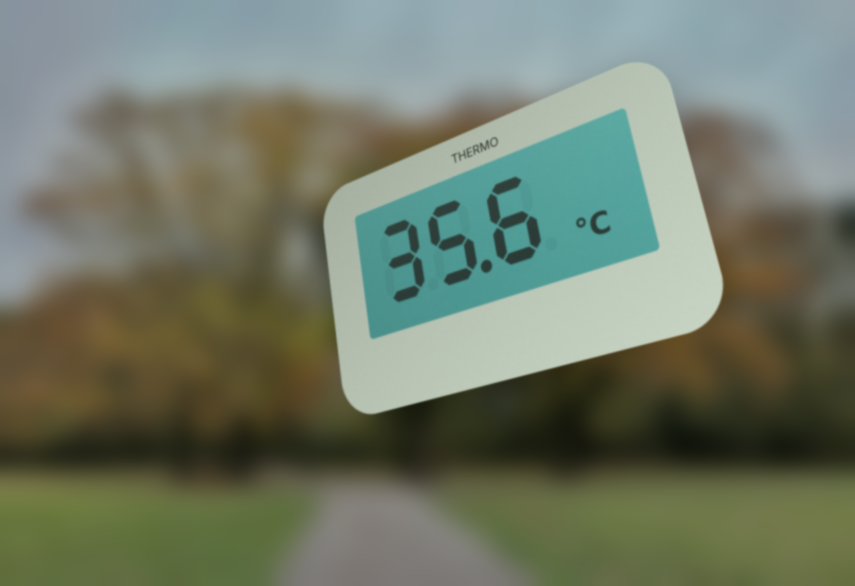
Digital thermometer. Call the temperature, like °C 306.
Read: °C 35.6
